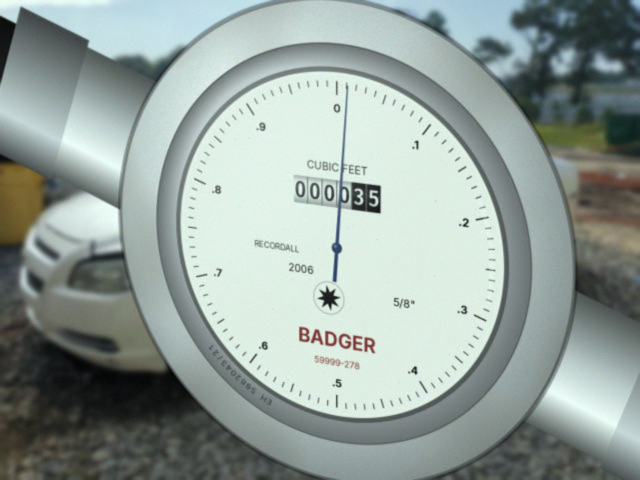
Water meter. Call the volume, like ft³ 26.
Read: ft³ 35.01
